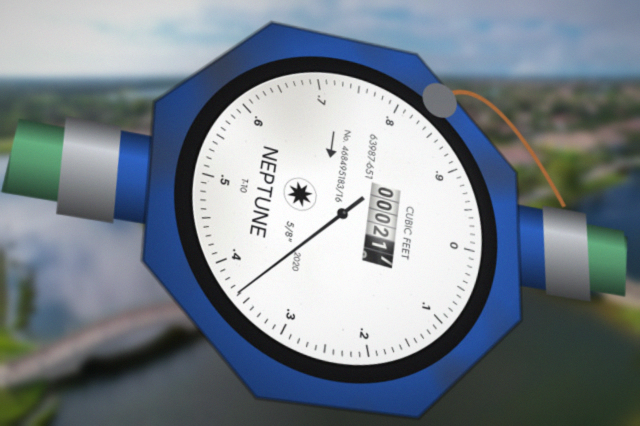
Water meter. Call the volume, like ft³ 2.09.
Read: ft³ 217.36
